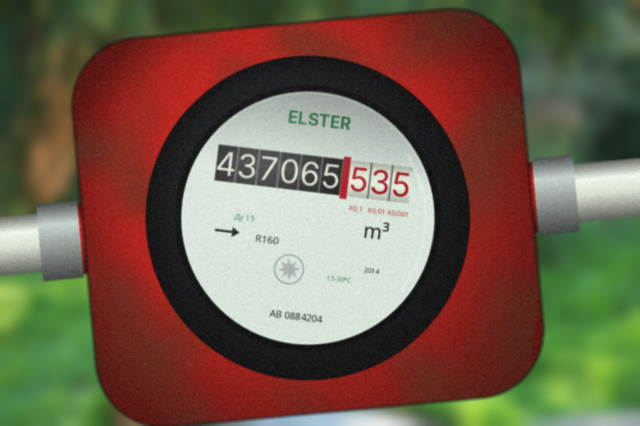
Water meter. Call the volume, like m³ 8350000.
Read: m³ 437065.535
